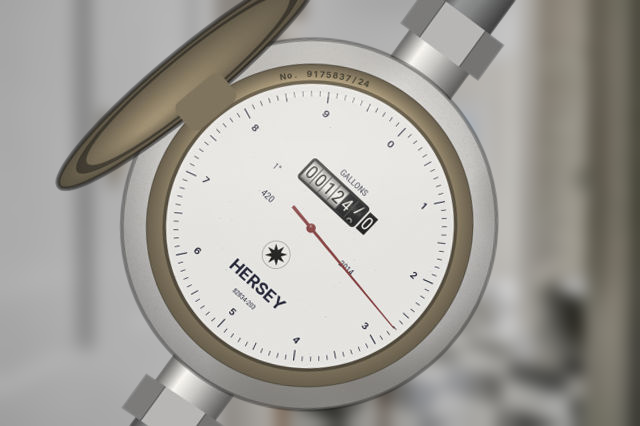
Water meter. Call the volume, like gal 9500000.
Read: gal 12472.7
